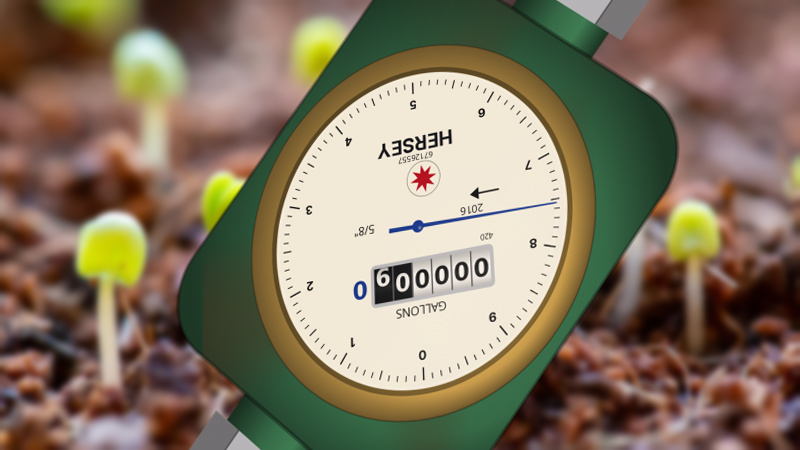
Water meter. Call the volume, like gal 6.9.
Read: gal 87.5
